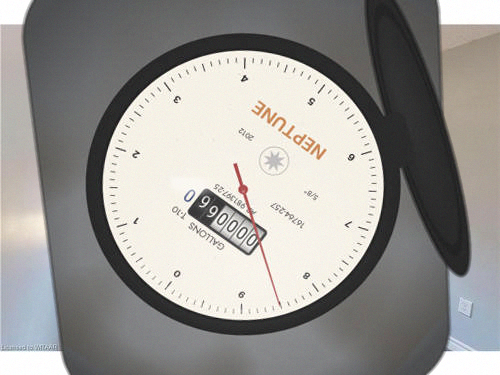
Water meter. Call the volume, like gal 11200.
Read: gal 658.5
